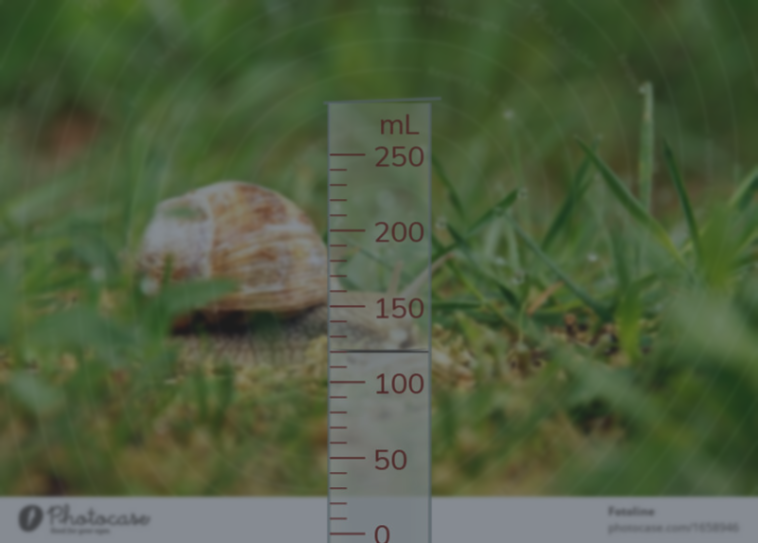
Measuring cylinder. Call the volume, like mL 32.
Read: mL 120
